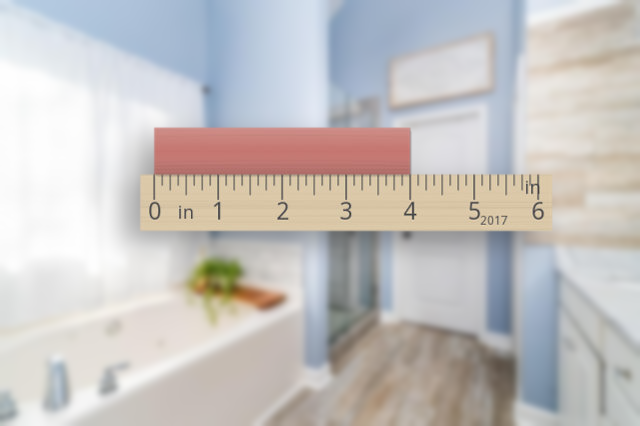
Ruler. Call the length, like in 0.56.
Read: in 4
